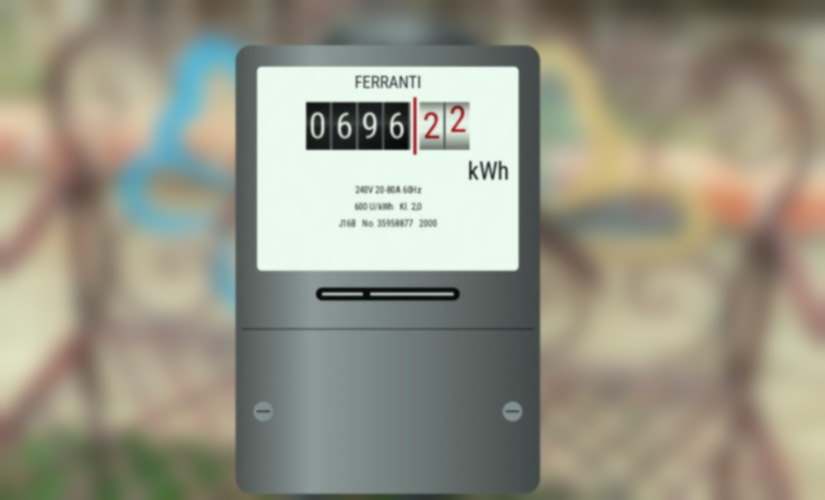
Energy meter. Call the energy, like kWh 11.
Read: kWh 696.22
